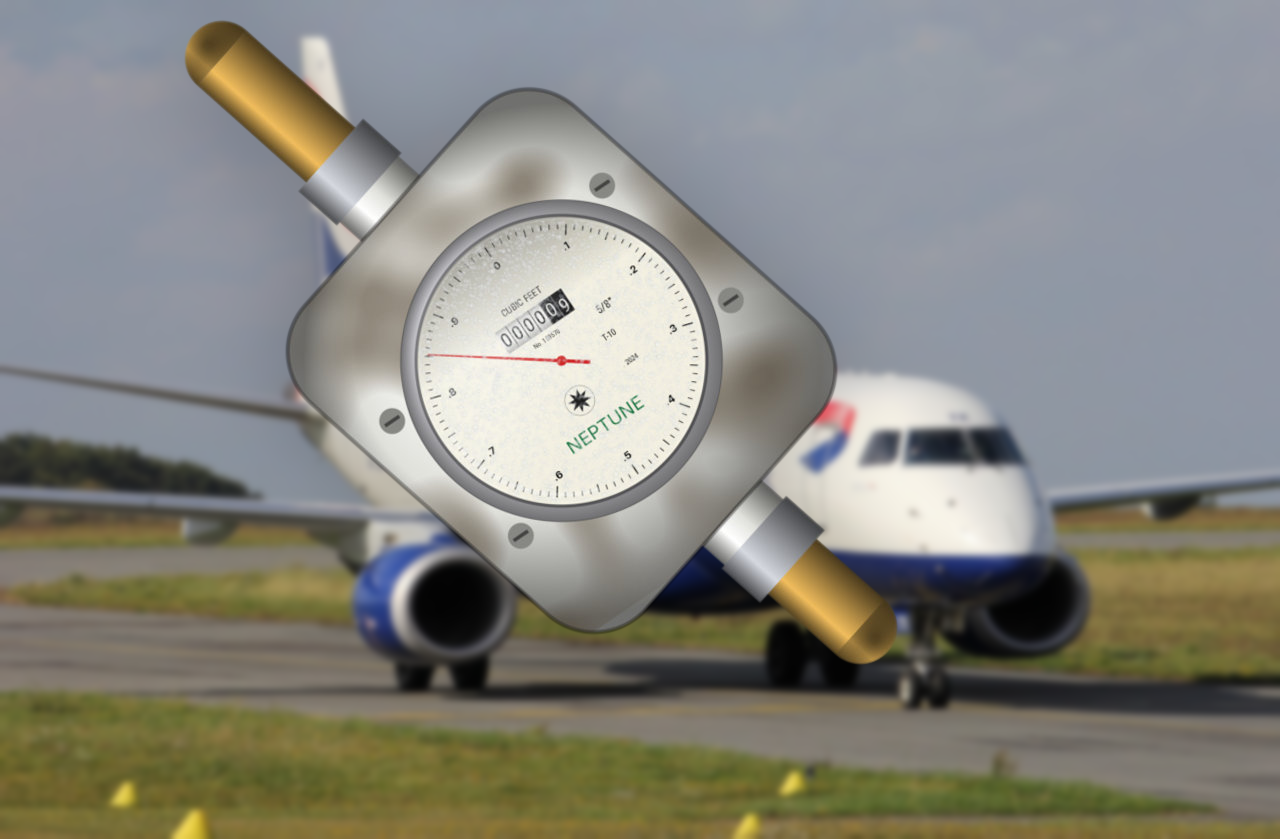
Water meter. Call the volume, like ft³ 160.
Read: ft³ 8.85
